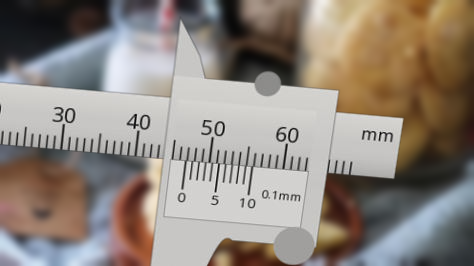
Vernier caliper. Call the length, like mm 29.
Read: mm 46.8
